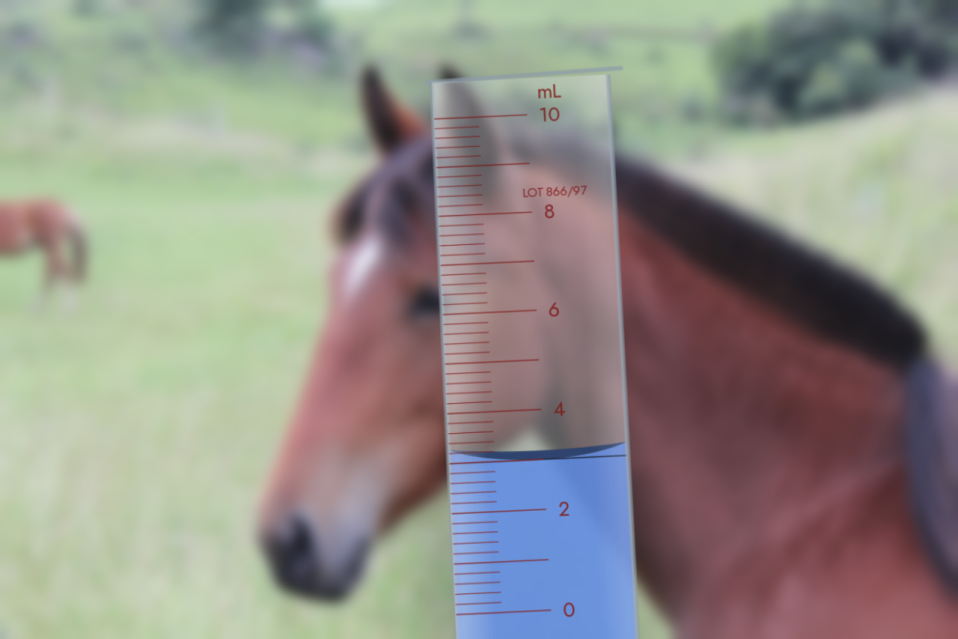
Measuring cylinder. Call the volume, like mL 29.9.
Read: mL 3
